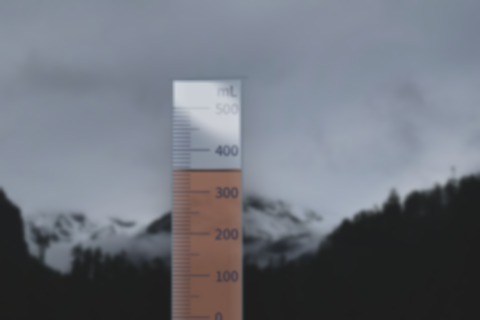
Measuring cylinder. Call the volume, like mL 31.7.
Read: mL 350
